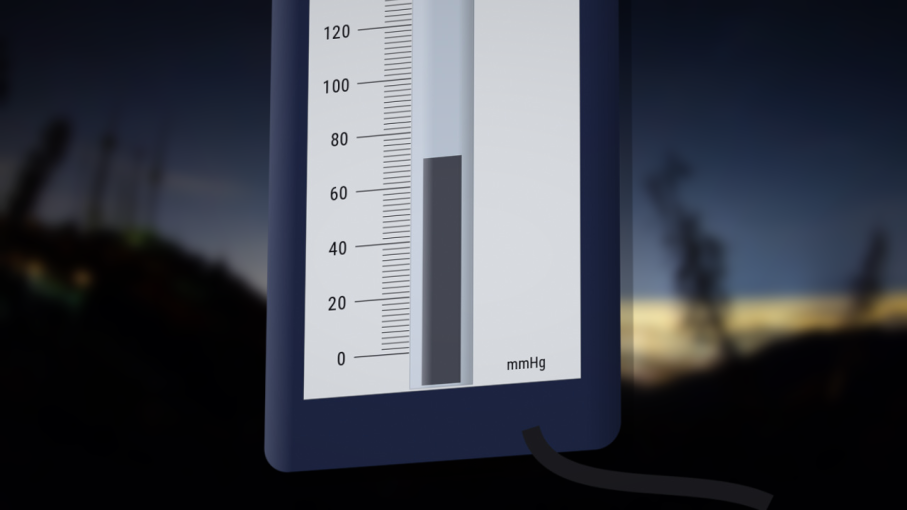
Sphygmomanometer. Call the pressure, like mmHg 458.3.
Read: mmHg 70
